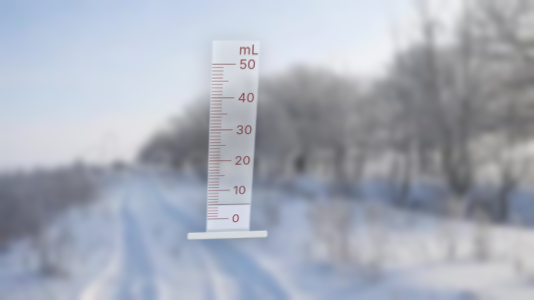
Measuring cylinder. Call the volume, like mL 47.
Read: mL 5
